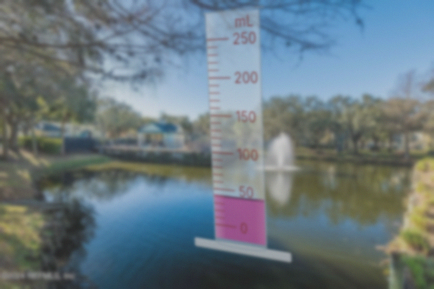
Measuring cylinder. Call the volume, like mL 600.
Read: mL 40
